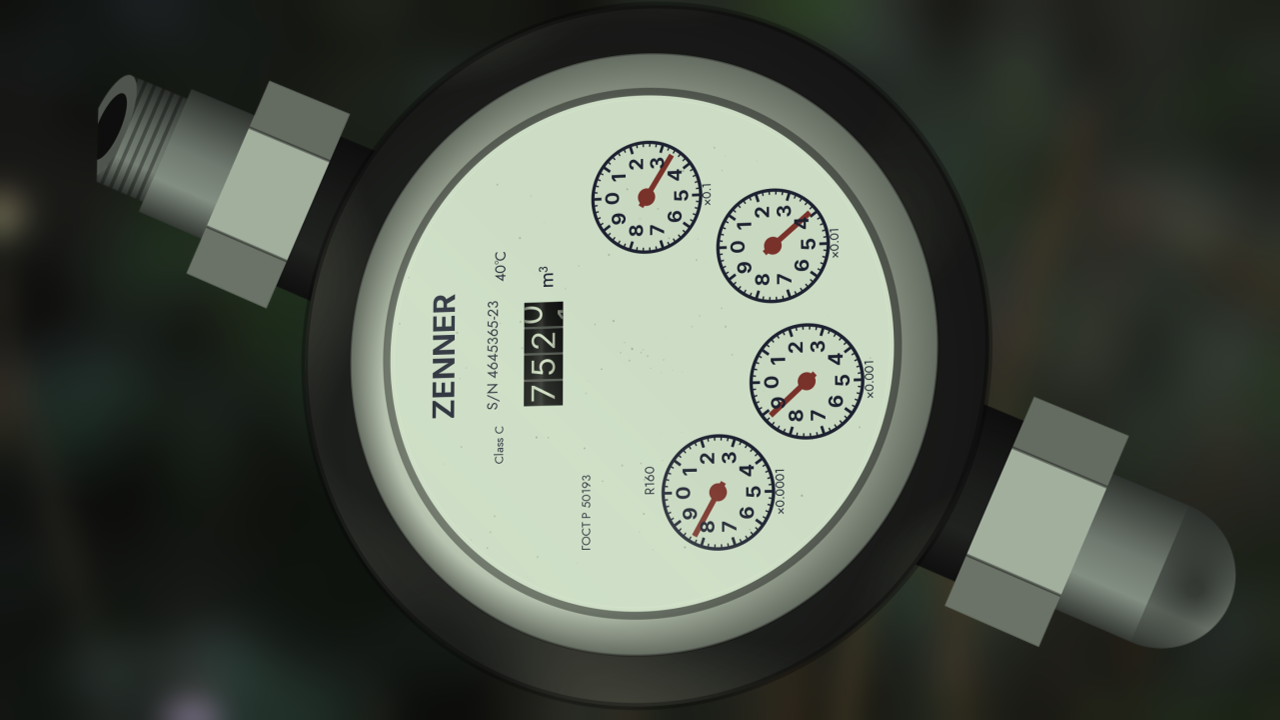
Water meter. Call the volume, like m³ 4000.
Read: m³ 7520.3388
